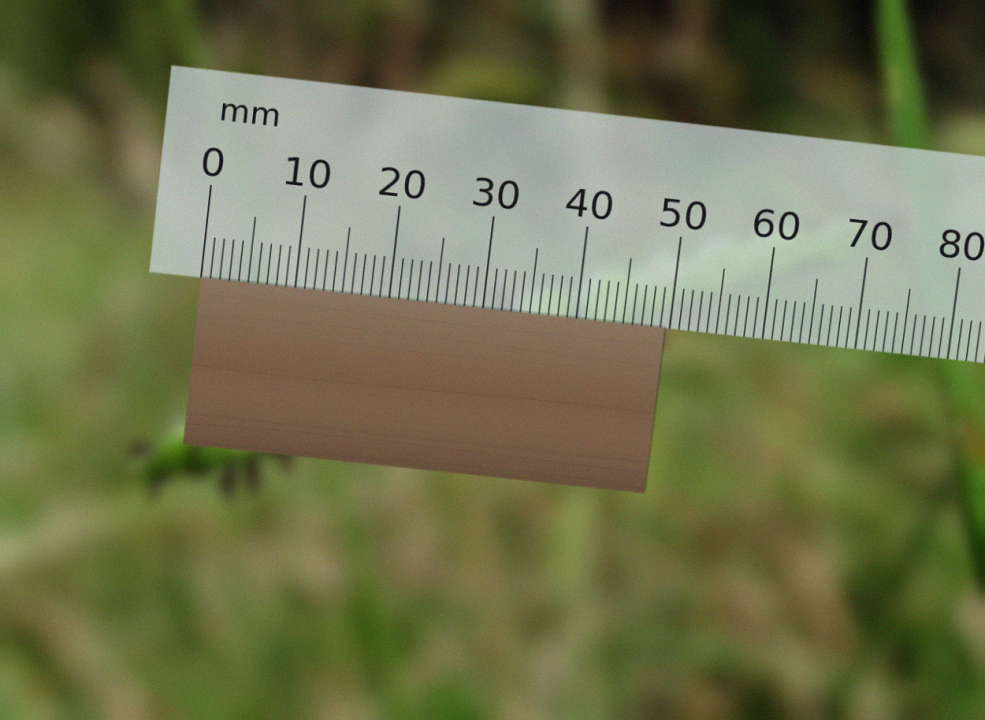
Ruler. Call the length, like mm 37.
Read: mm 49.5
